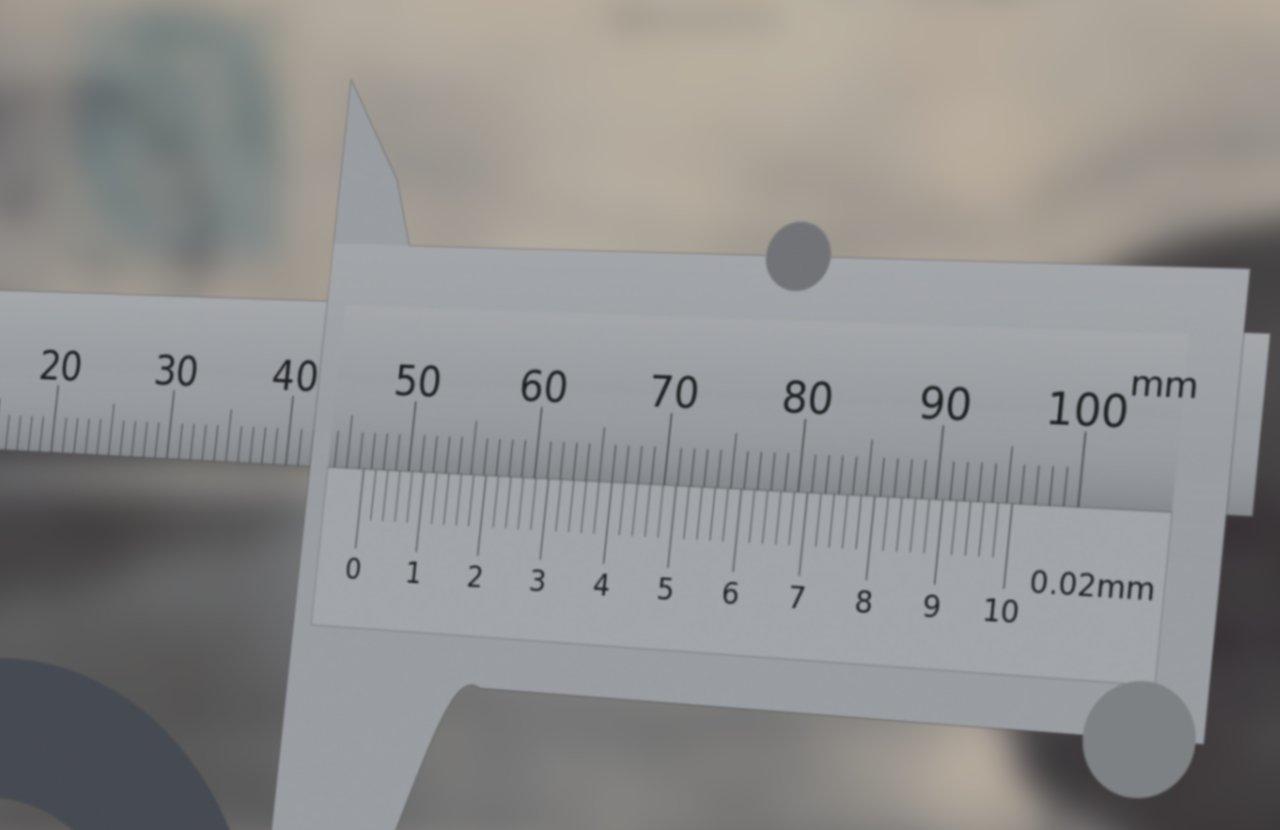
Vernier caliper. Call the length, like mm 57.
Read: mm 46.4
